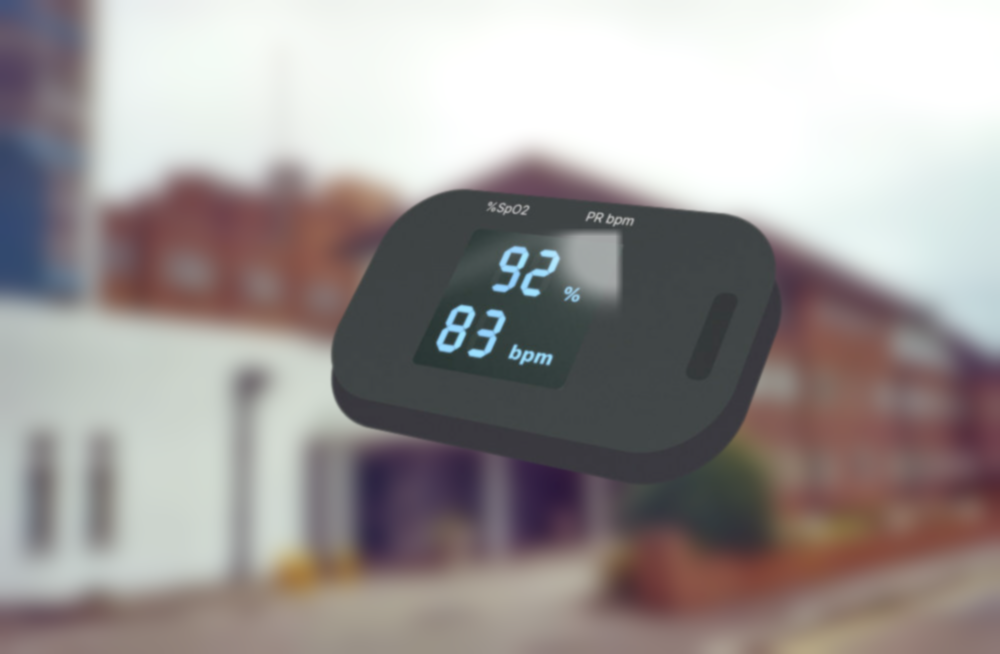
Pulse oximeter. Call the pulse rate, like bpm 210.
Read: bpm 83
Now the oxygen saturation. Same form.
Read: % 92
